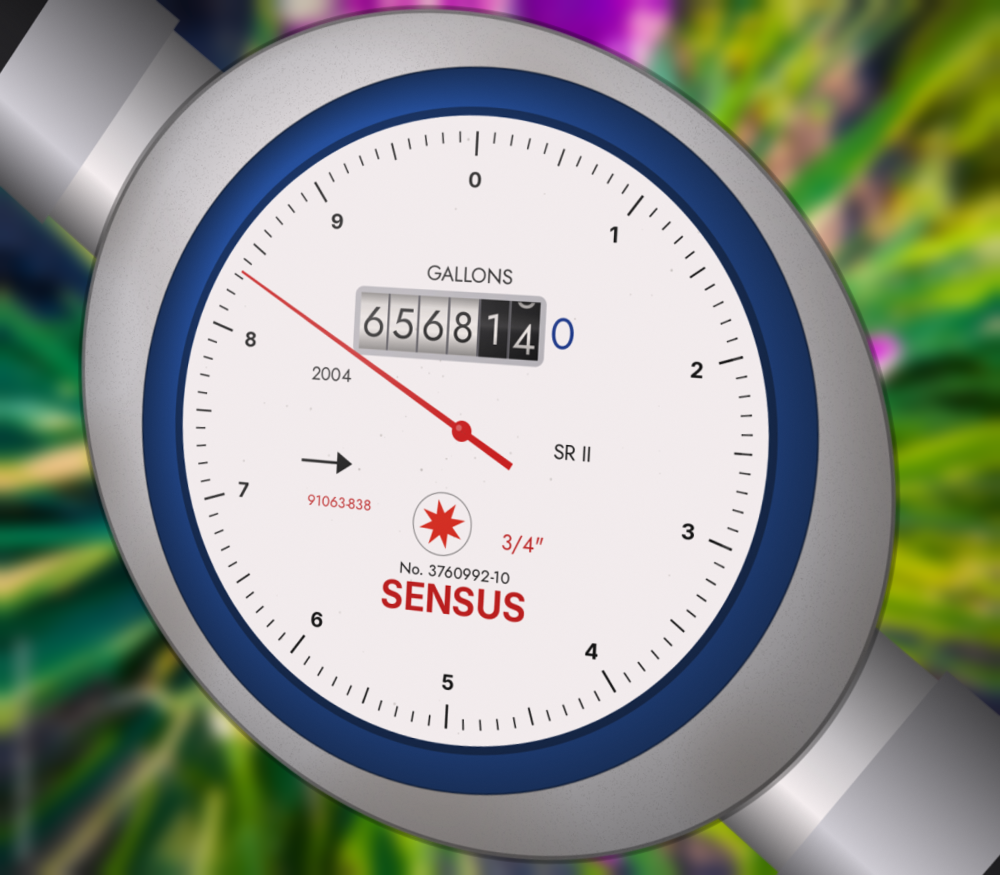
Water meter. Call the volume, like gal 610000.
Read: gal 6568138.3
